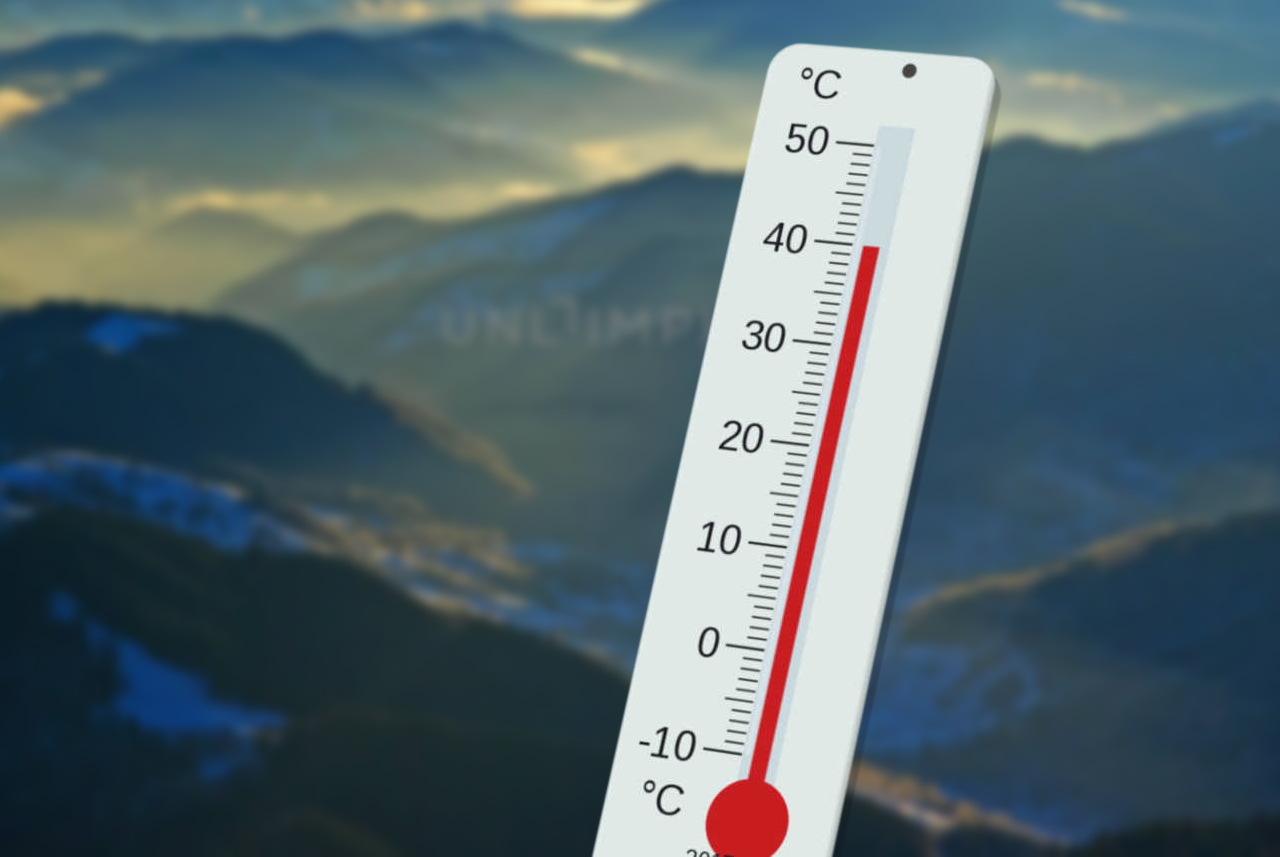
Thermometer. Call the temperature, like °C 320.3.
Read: °C 40
